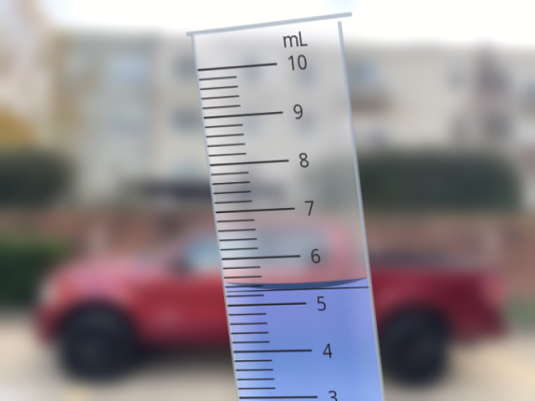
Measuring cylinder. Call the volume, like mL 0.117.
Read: mL 5.3
